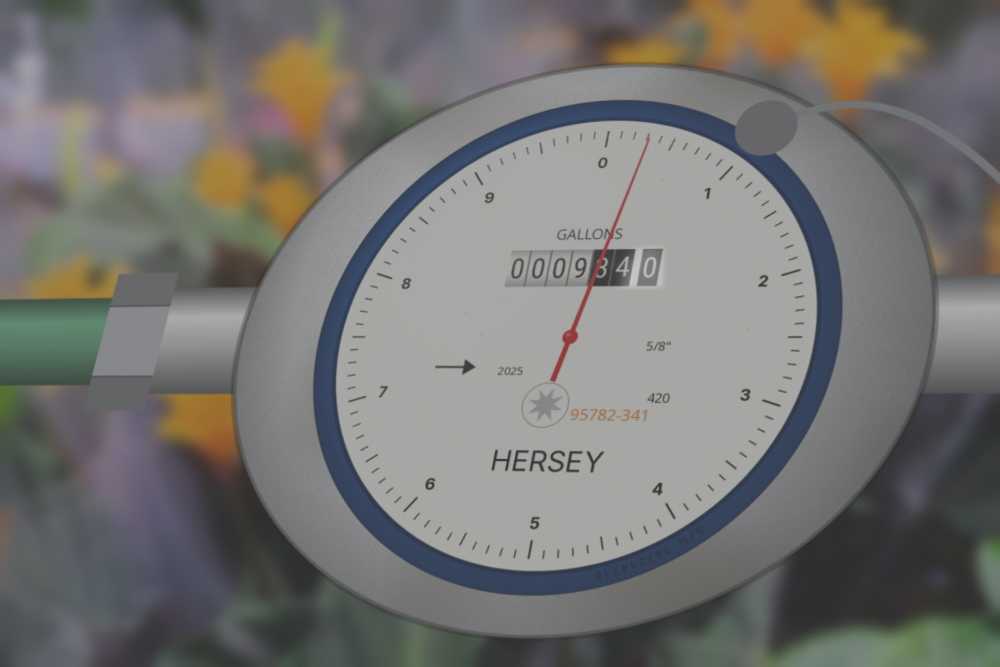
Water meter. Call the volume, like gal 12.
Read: gal 9340.3
